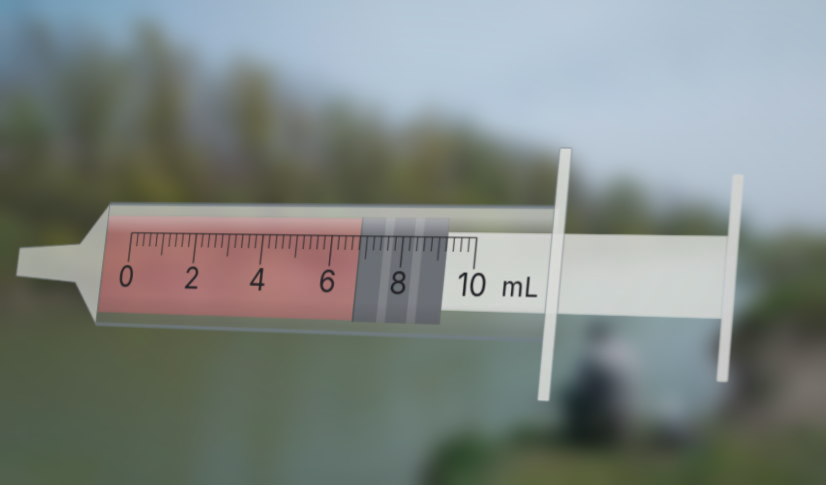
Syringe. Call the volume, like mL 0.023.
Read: mL 6.8
